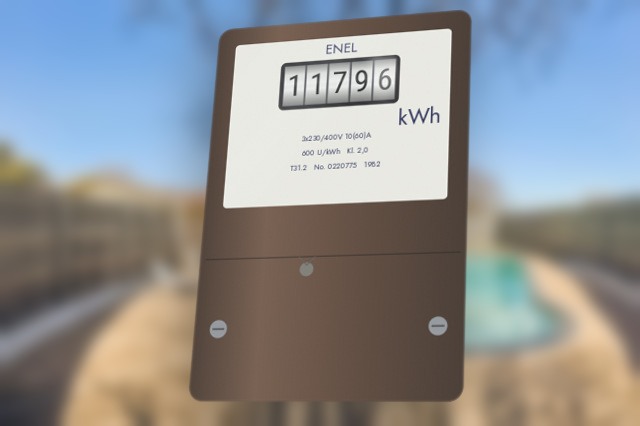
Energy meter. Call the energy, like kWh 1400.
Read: kWh 11796
